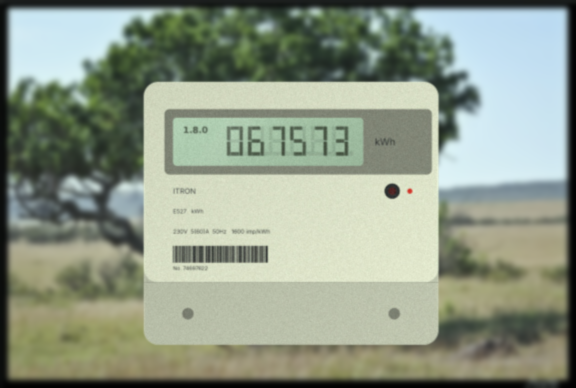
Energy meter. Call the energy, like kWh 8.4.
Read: kWh 67573
